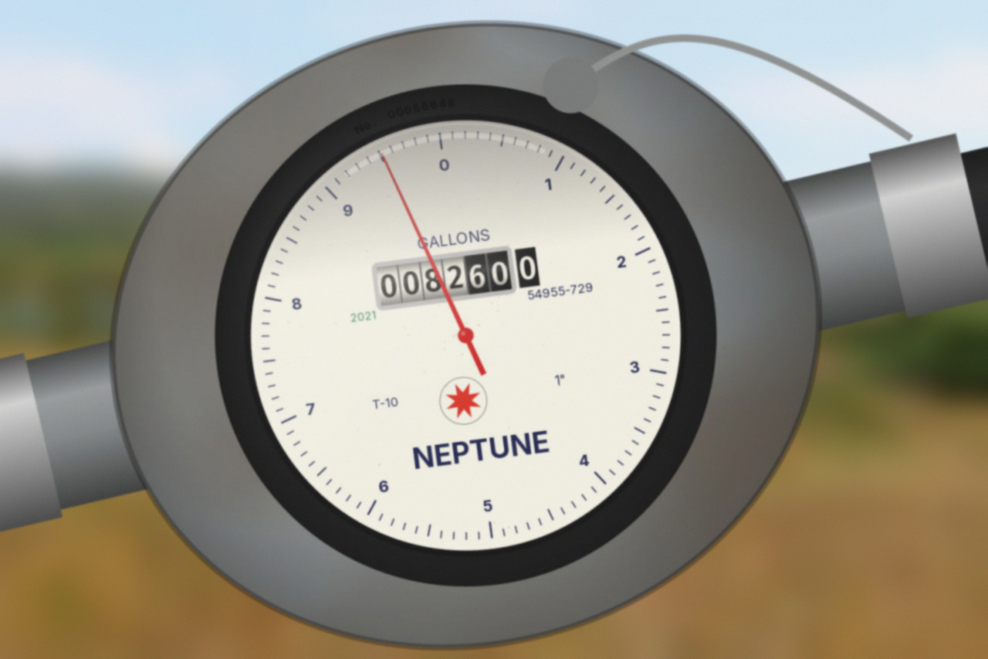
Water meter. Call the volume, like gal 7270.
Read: gal 82599.5
